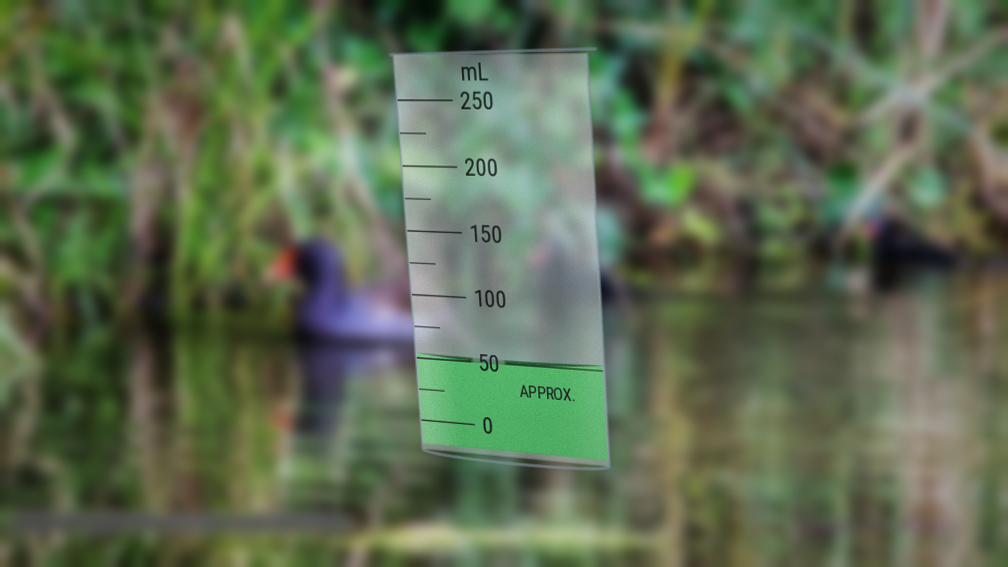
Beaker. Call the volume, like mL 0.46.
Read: mL 50
